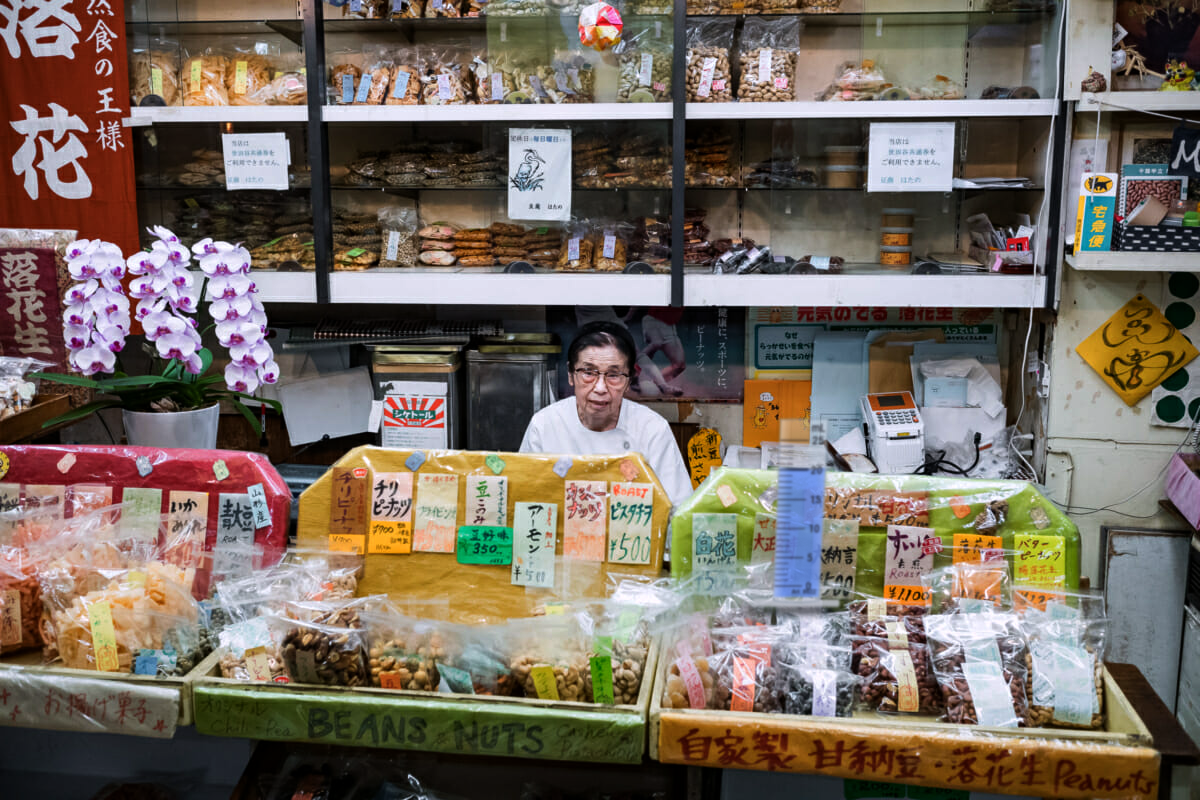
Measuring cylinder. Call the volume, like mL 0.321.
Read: mL 20
